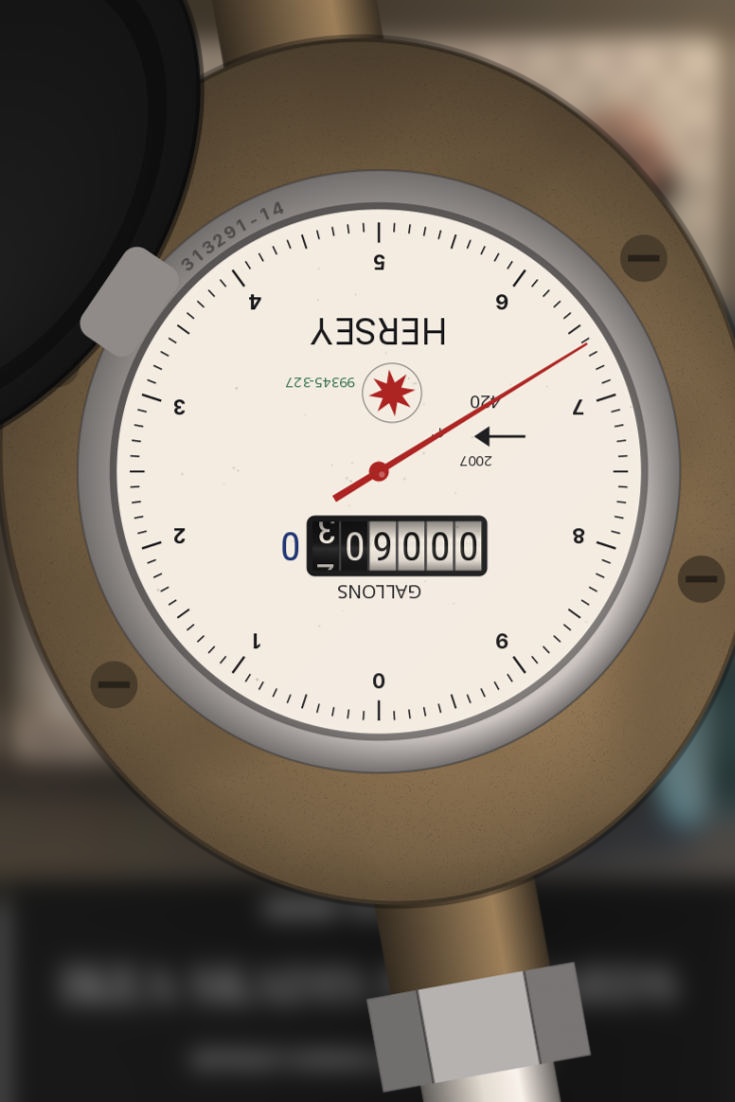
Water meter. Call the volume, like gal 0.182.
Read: gal 6026.6
